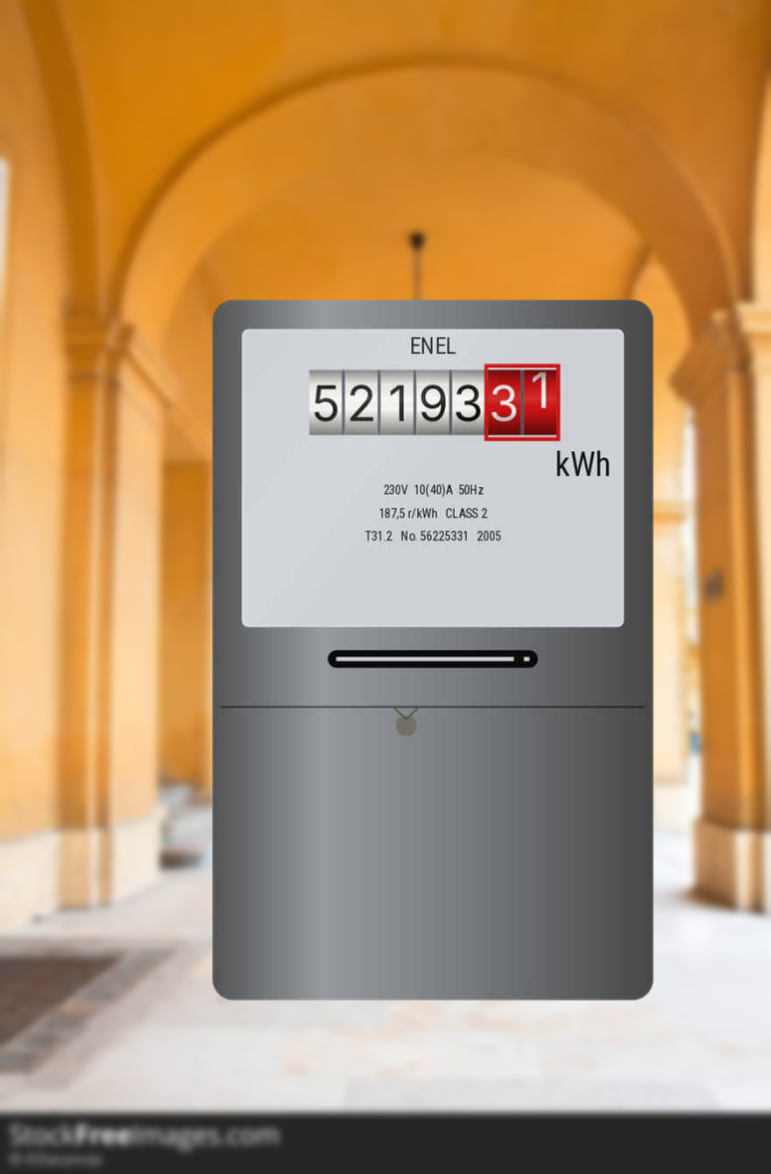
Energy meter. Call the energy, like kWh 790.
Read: kWh 52193.31
